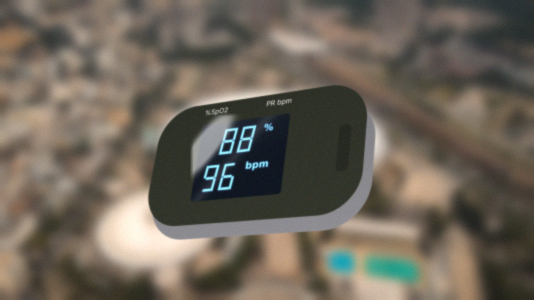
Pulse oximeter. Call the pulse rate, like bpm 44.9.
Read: bpm 96
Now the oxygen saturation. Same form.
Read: % 88
